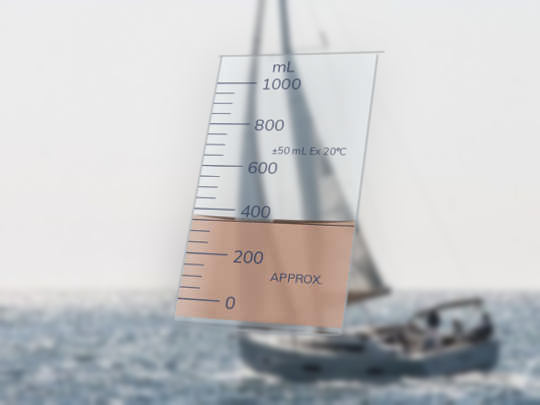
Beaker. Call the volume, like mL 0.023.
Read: mL 350
